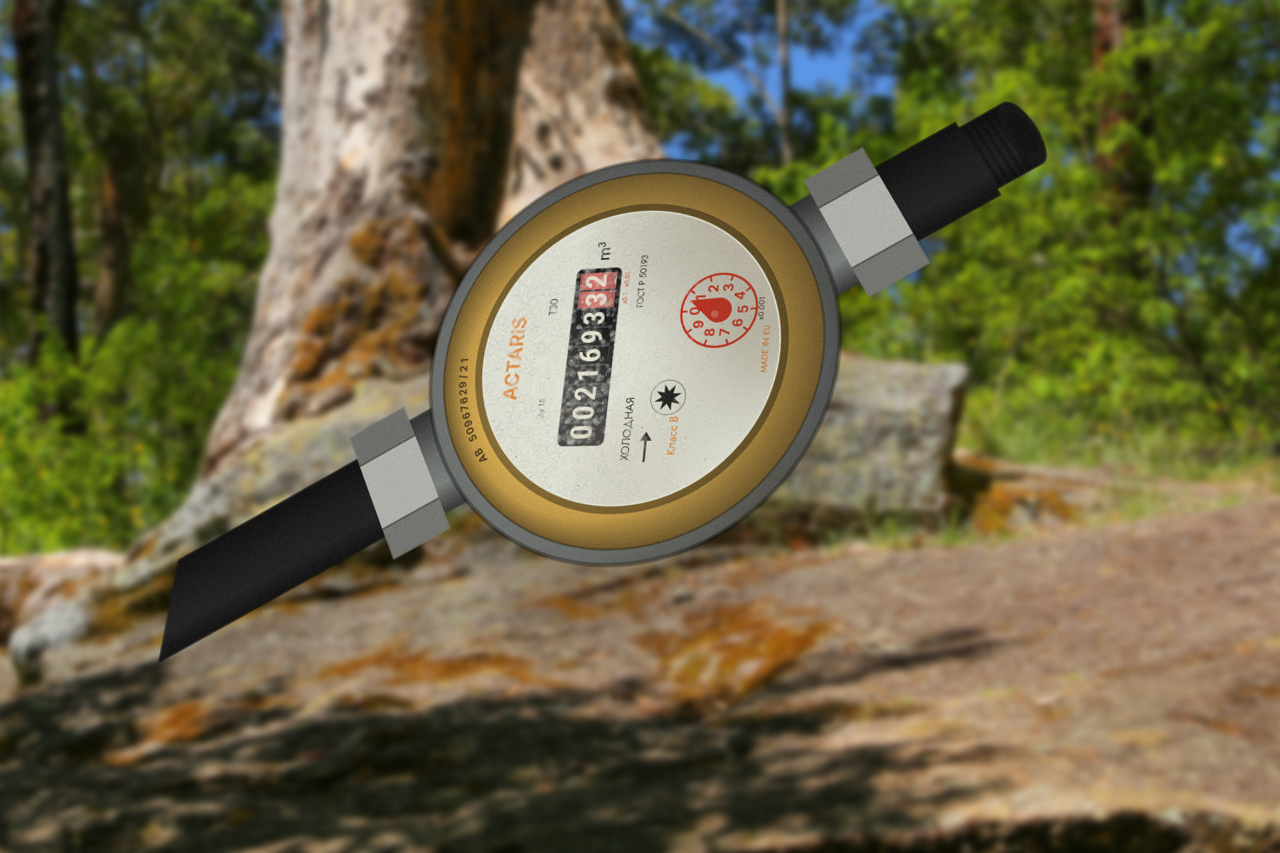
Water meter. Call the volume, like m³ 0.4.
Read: m³ 21693.320
